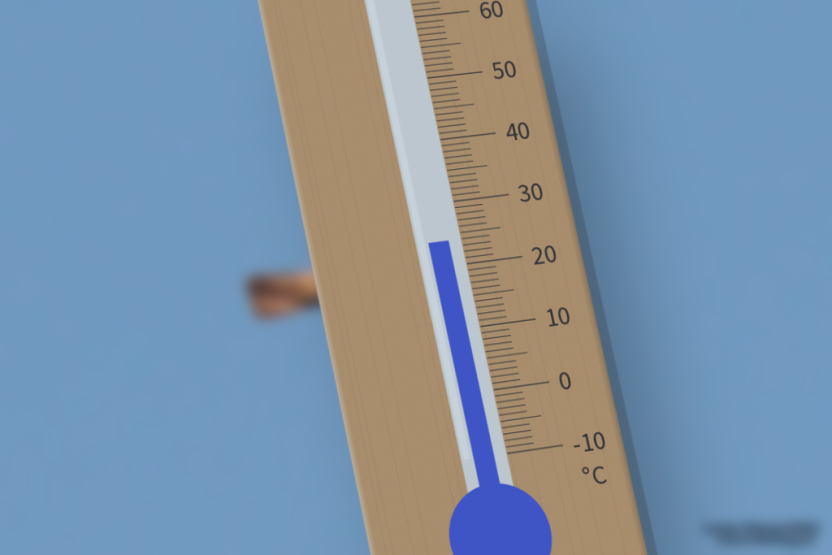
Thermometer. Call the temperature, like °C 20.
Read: °C 24
